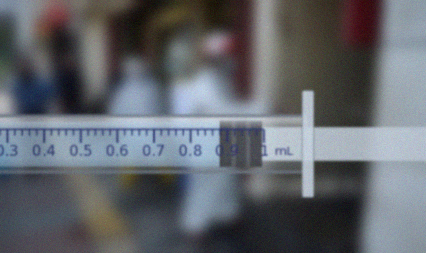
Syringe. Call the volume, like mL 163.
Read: mL 0.88
